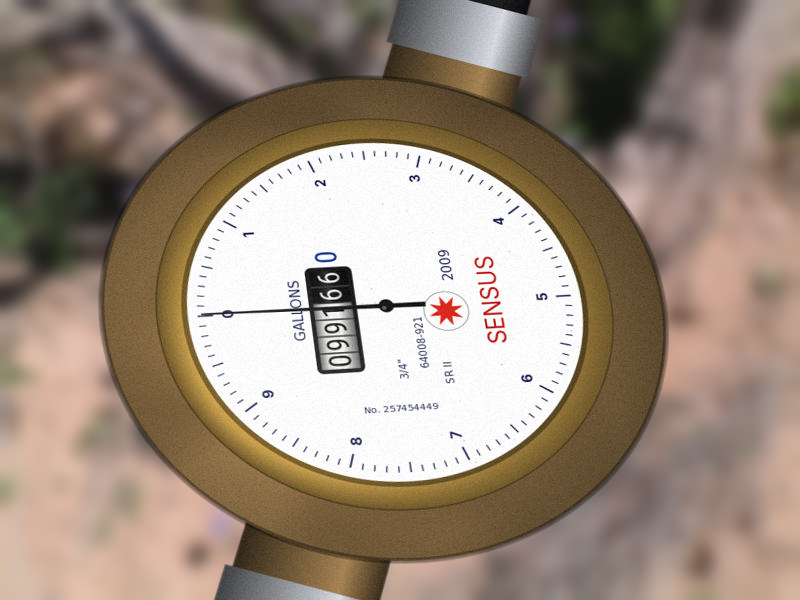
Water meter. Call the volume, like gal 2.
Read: gal 991660.0
